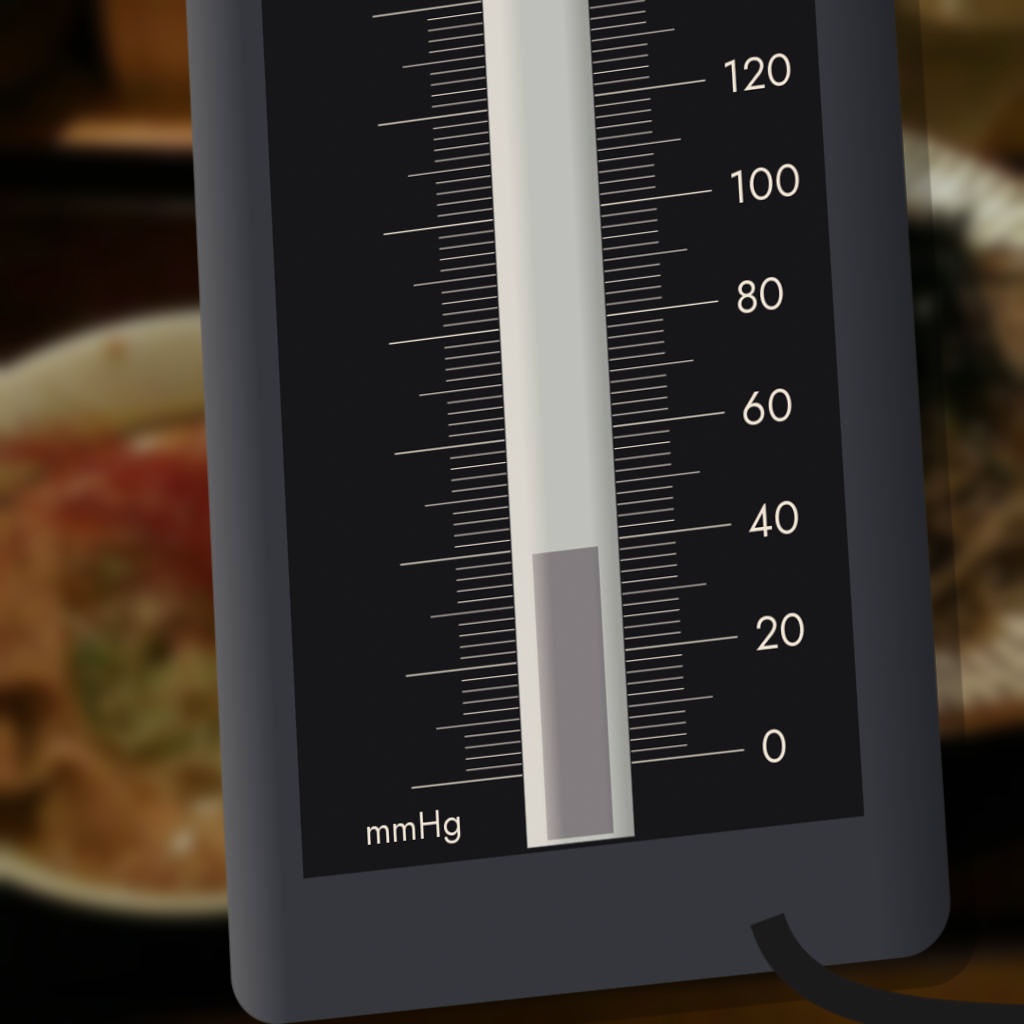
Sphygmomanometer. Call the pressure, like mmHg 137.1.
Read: mmHg 39
